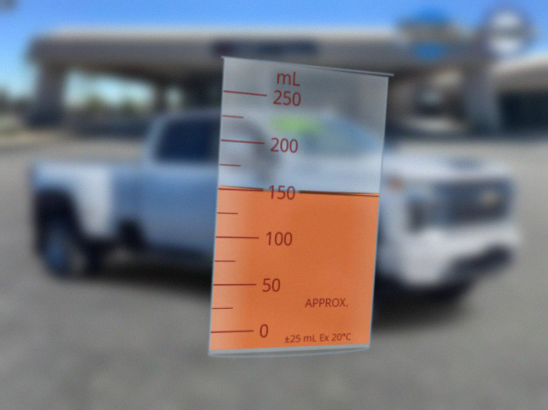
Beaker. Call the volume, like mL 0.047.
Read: mL 150
